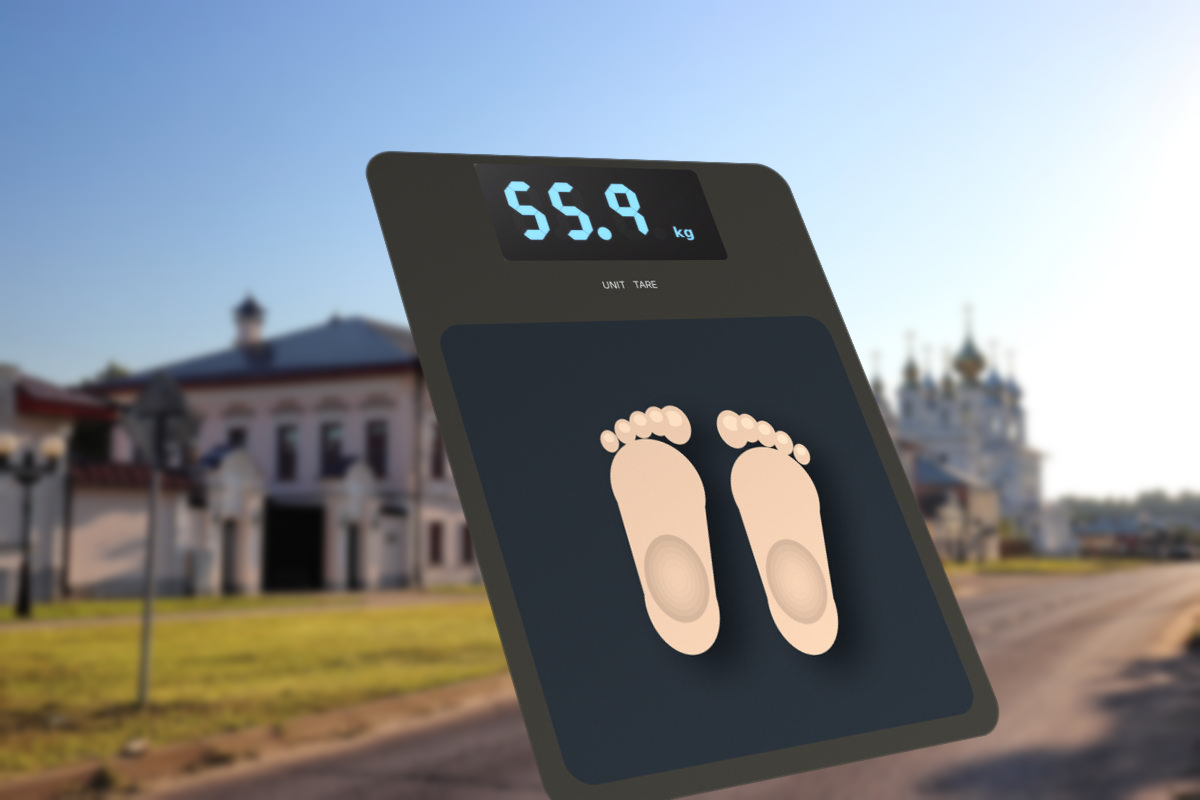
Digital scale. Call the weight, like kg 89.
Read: kg 55.9
